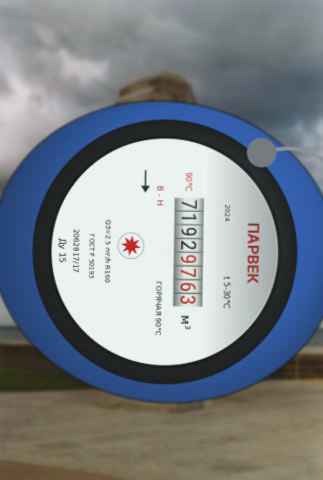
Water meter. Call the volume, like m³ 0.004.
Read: m³ 7192.9763
